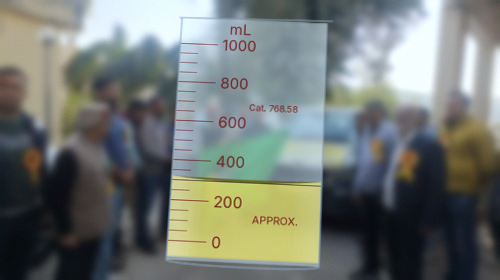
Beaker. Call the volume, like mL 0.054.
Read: mL 300
